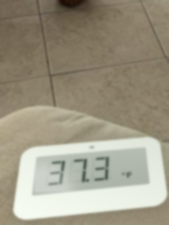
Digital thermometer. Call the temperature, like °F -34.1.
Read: °F 37.3
